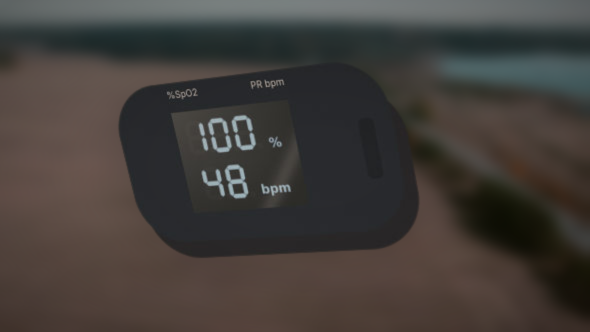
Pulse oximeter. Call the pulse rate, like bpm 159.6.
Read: bpm 48
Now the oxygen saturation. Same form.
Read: % 100
